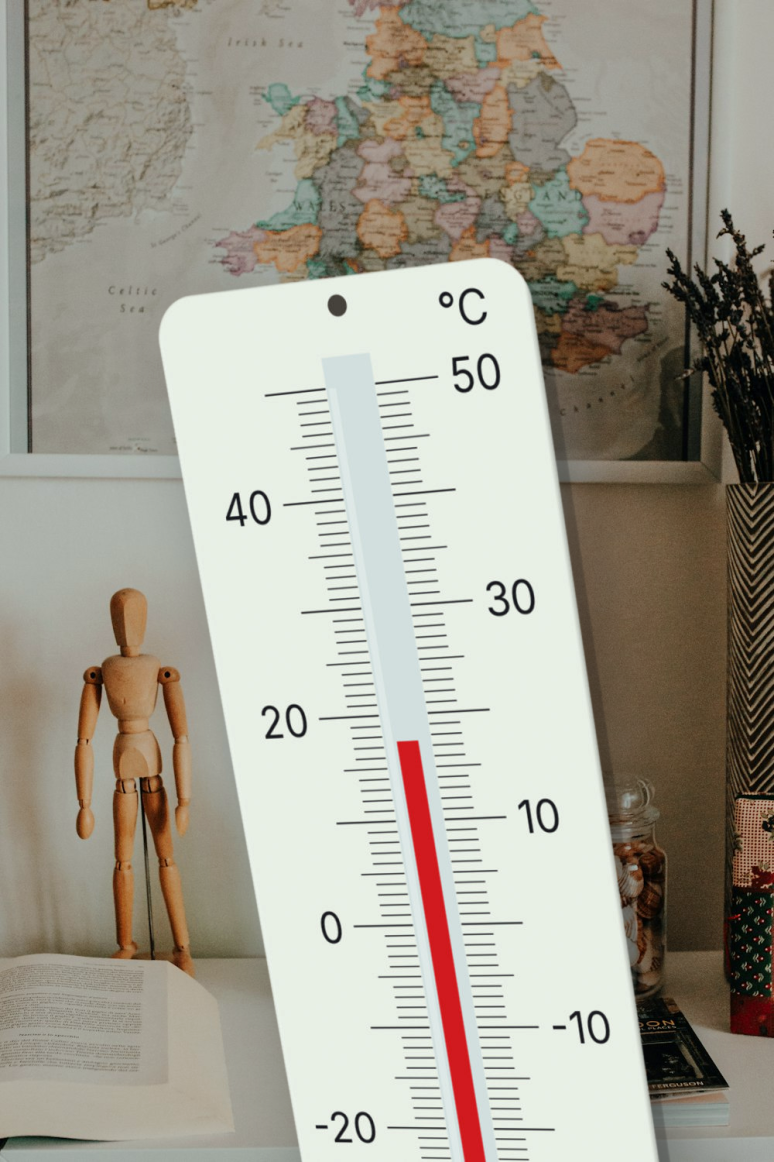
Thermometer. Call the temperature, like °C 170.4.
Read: °C 17.5
